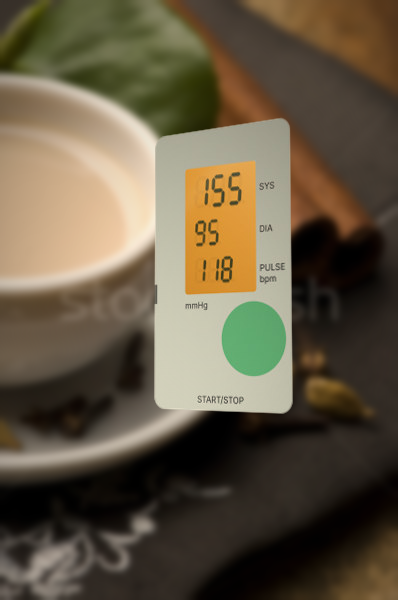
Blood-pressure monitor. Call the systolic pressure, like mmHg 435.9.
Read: mmHg 155
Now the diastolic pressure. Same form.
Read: mmHg 95
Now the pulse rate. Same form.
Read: bpm 118
